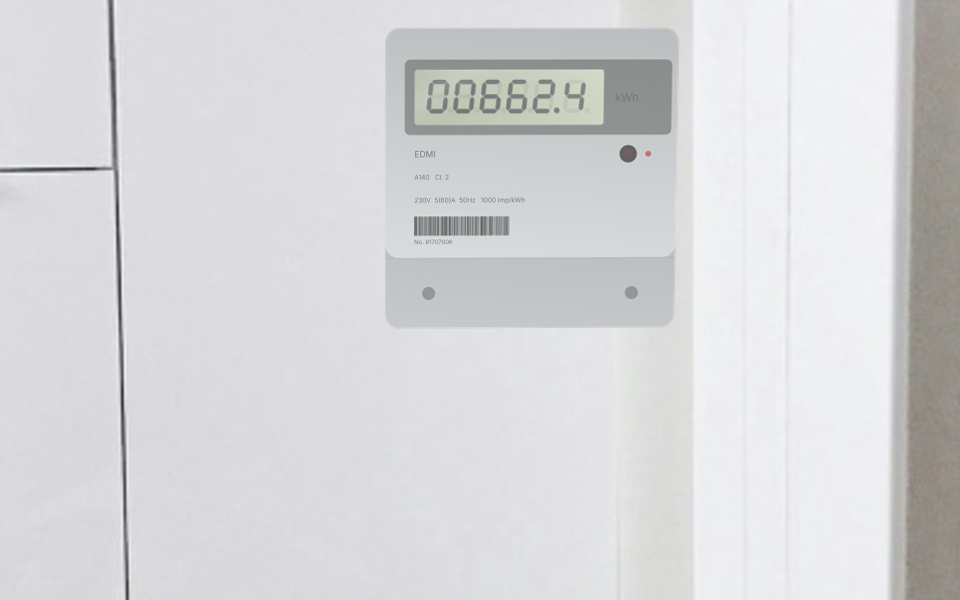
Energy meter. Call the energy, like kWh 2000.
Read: kWh 662.4
